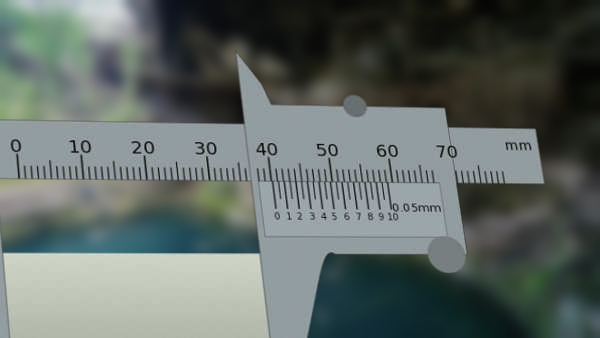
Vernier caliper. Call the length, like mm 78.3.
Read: mm 40.2
